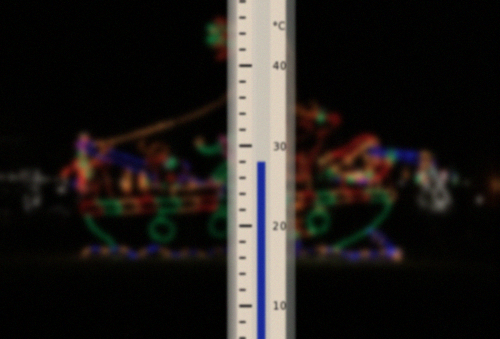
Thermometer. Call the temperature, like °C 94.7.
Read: °C 28
